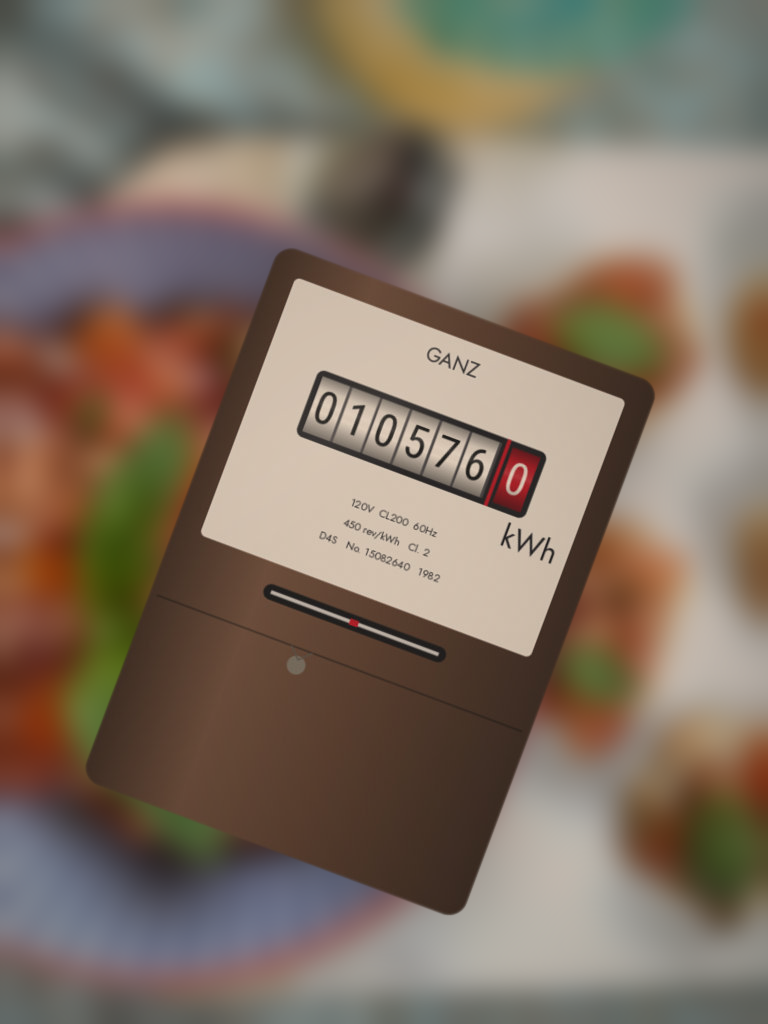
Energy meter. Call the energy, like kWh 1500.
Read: kWh 10576.0
